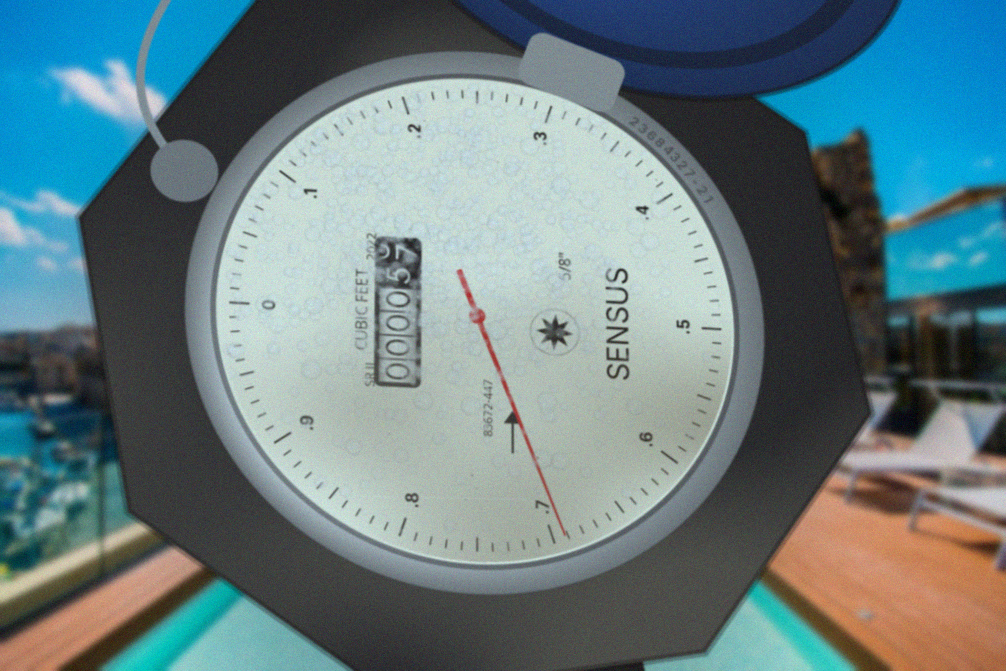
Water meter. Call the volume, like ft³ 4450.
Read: ft³ 56.69
